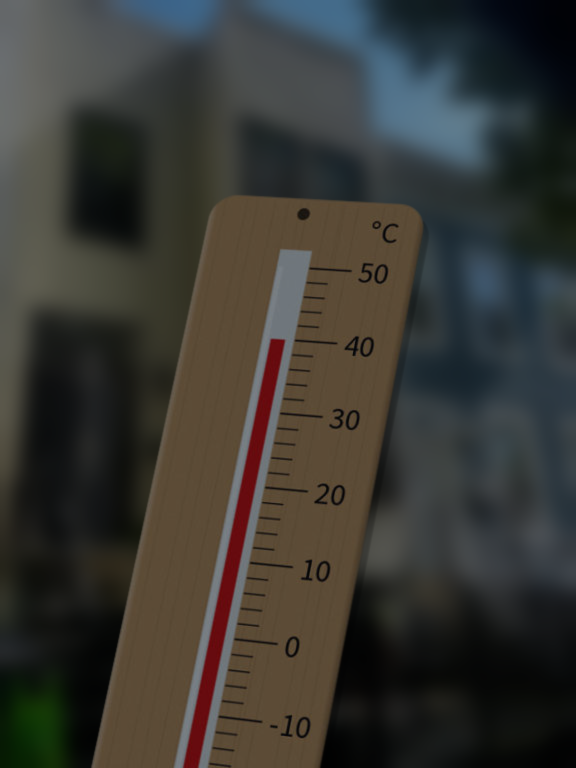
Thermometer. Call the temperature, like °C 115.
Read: °C 40
